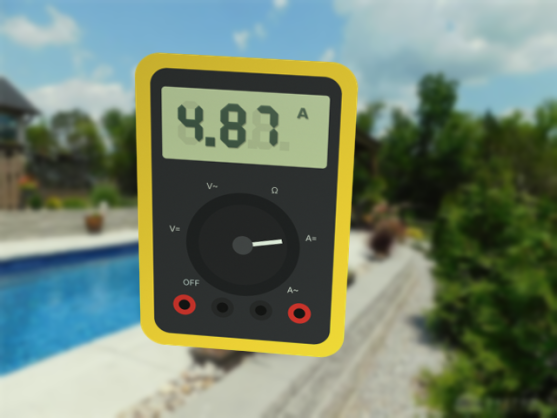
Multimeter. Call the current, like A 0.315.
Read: A 4.87
